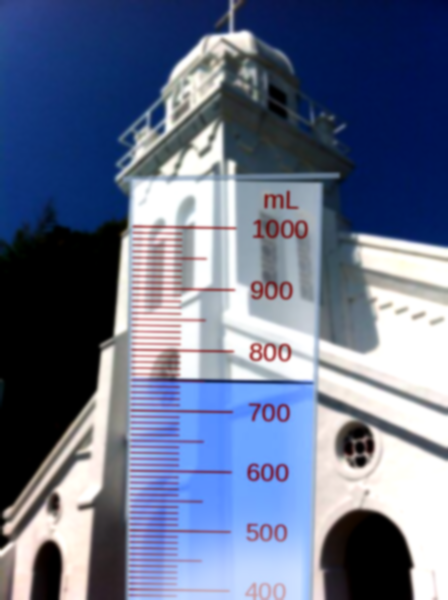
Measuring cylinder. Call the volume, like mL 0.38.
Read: mL 750
